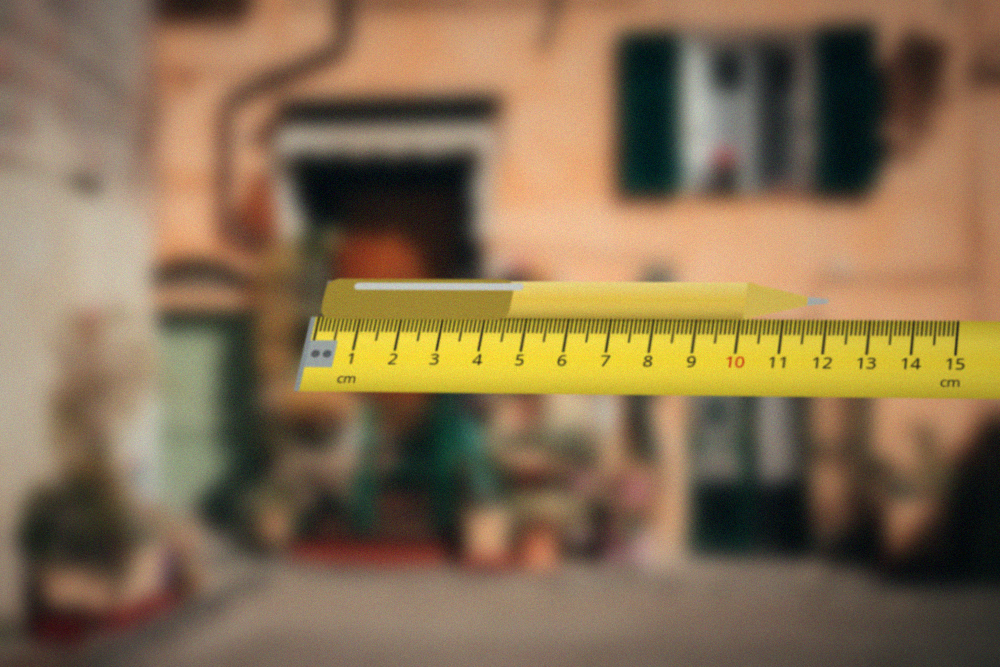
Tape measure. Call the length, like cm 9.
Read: cm 12
